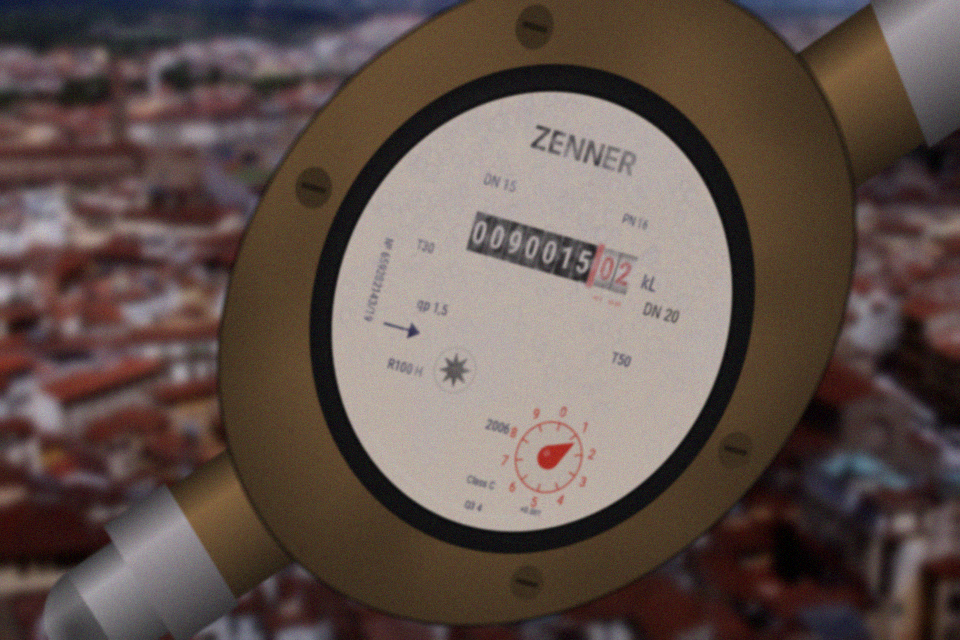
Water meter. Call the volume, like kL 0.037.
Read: kL 90015.021
